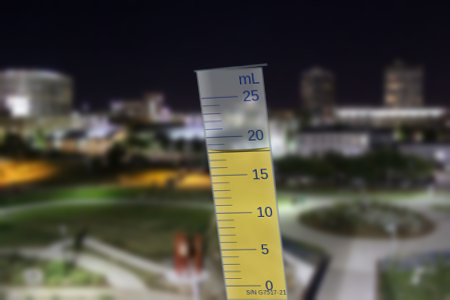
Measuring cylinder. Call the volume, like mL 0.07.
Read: mL 18
